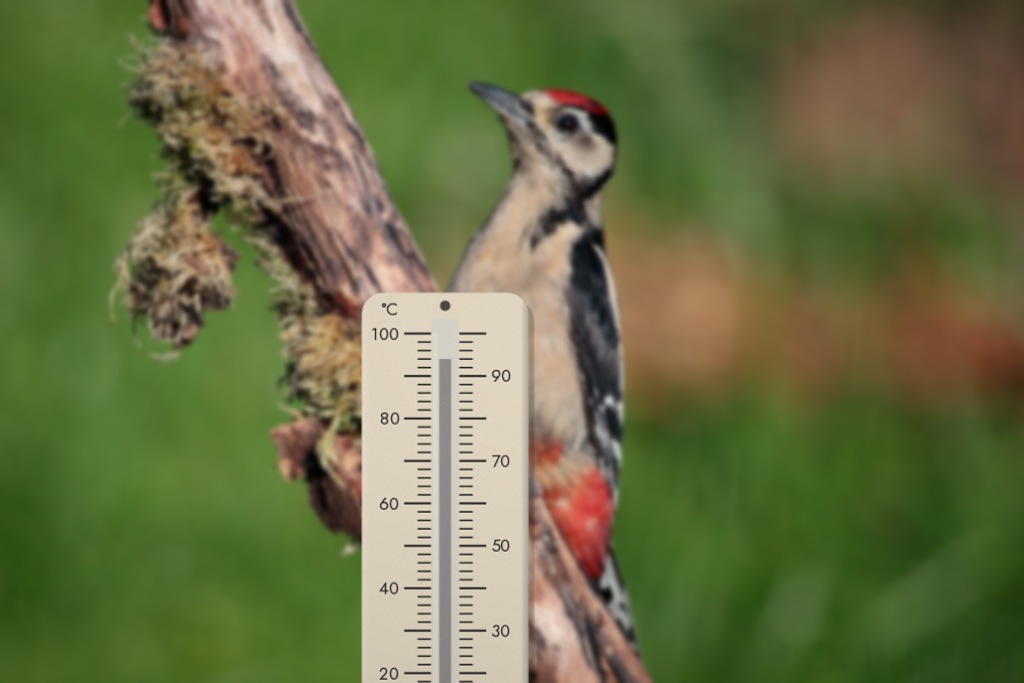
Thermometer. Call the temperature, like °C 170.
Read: °C 94
